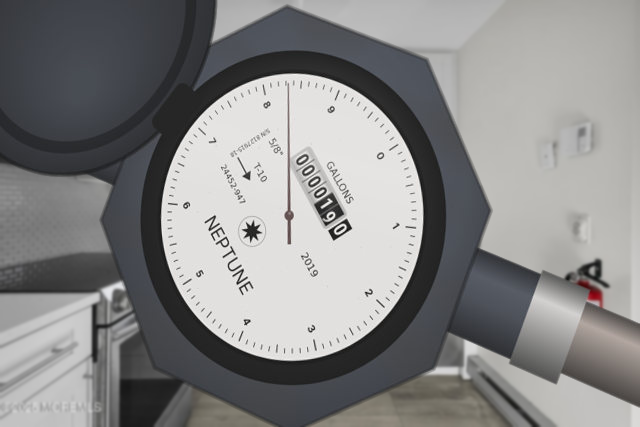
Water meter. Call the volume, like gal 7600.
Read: gal 188.3
